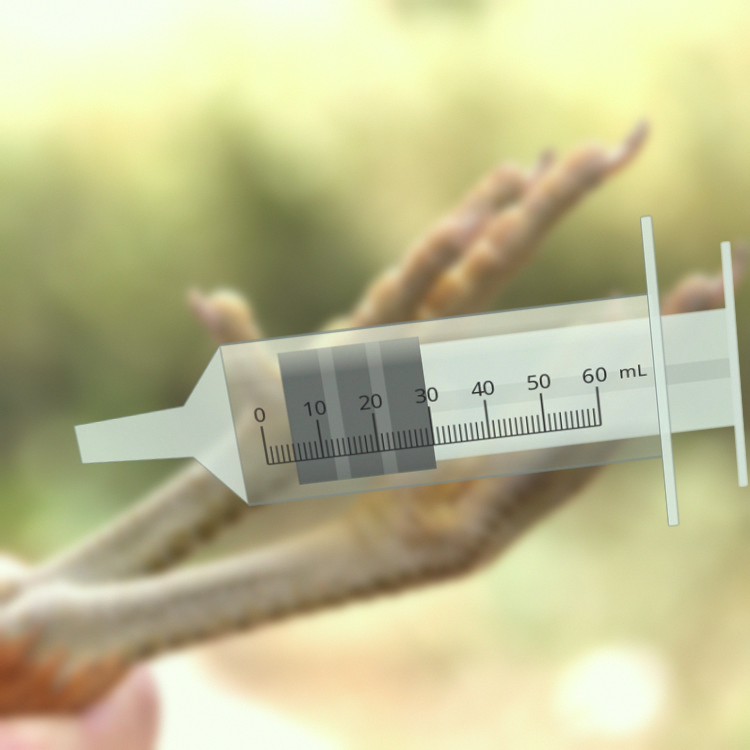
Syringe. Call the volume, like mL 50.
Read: mL 5
